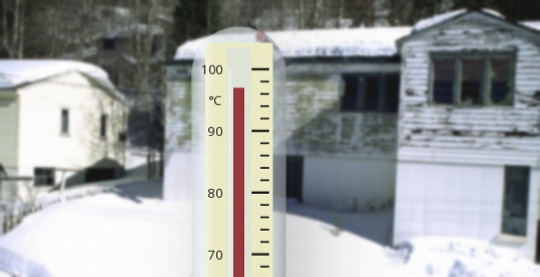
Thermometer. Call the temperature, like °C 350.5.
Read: °C 97
